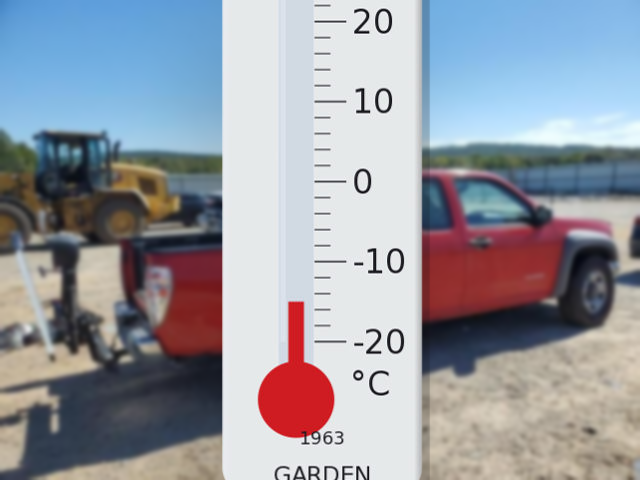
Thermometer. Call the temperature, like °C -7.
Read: °C -15
